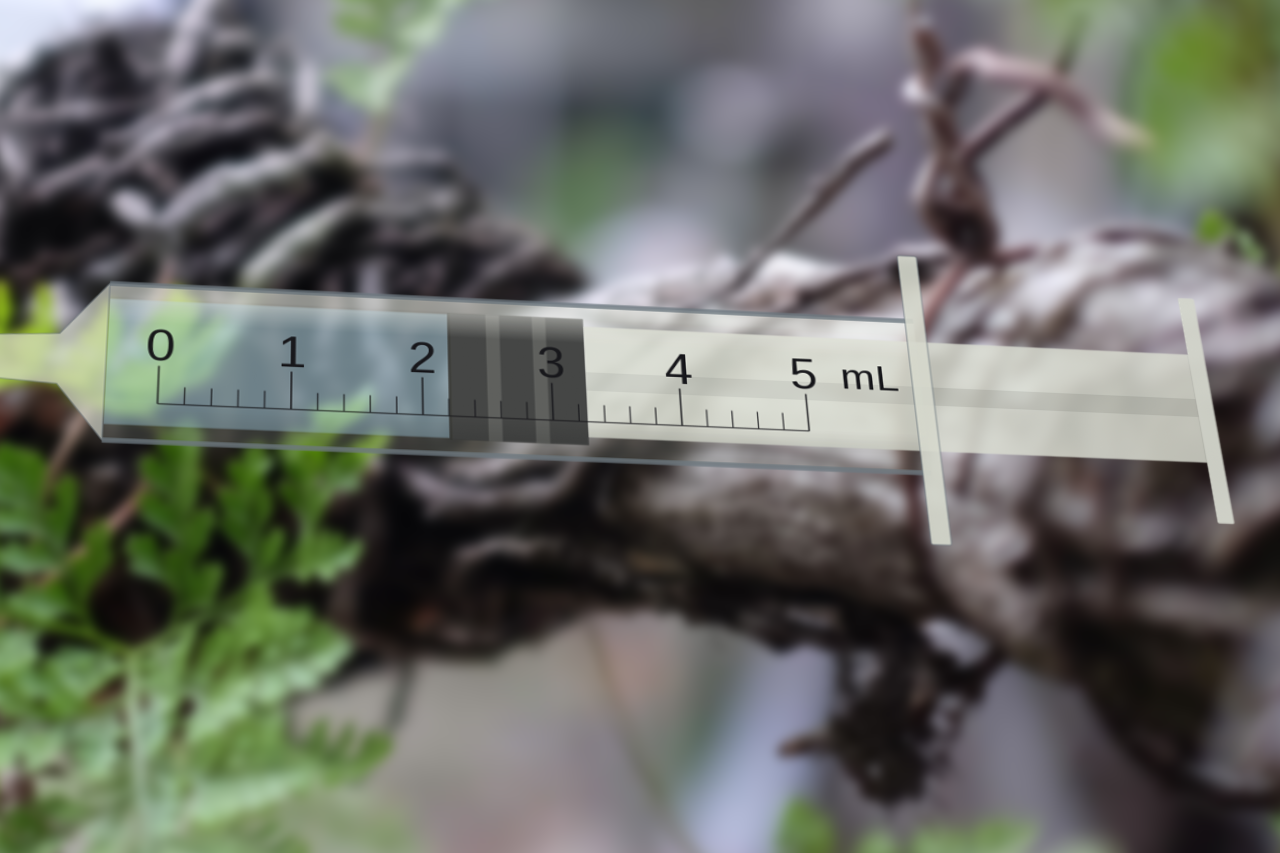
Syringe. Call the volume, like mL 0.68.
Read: mL 2.2
